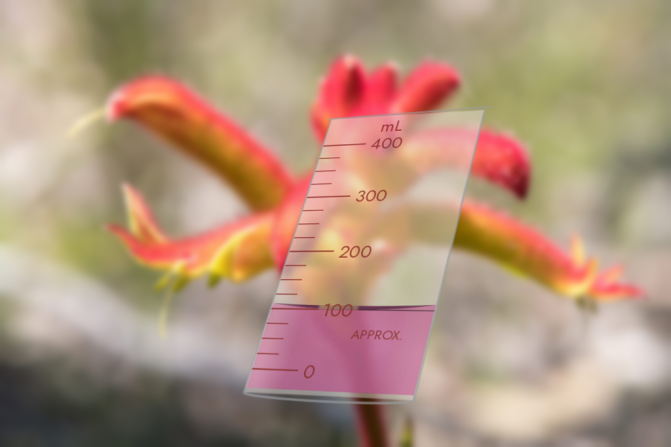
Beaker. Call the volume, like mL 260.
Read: mL 100
